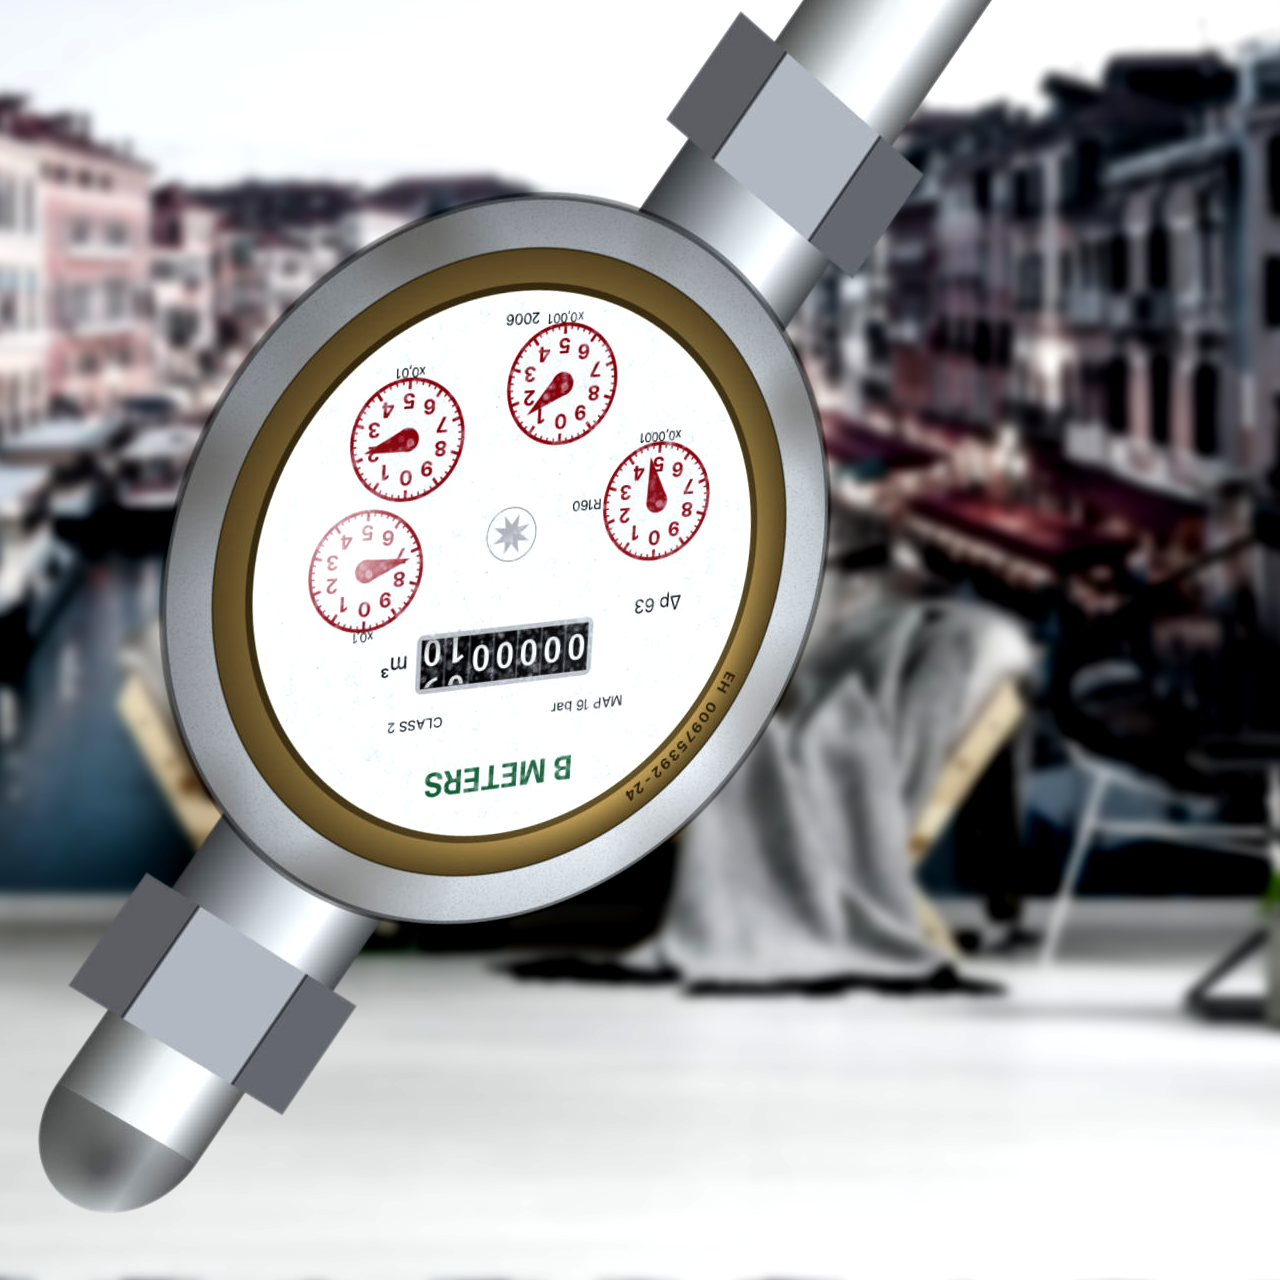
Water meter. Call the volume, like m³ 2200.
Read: m³ 9.7214
